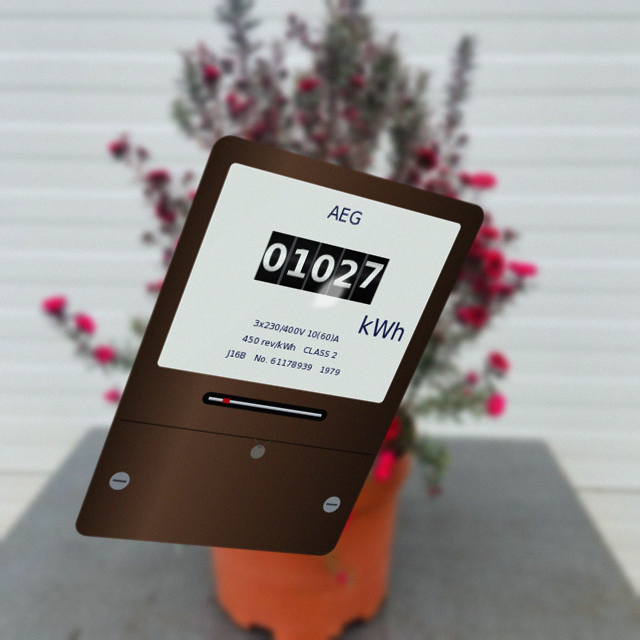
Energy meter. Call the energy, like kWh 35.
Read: kWh 1027
